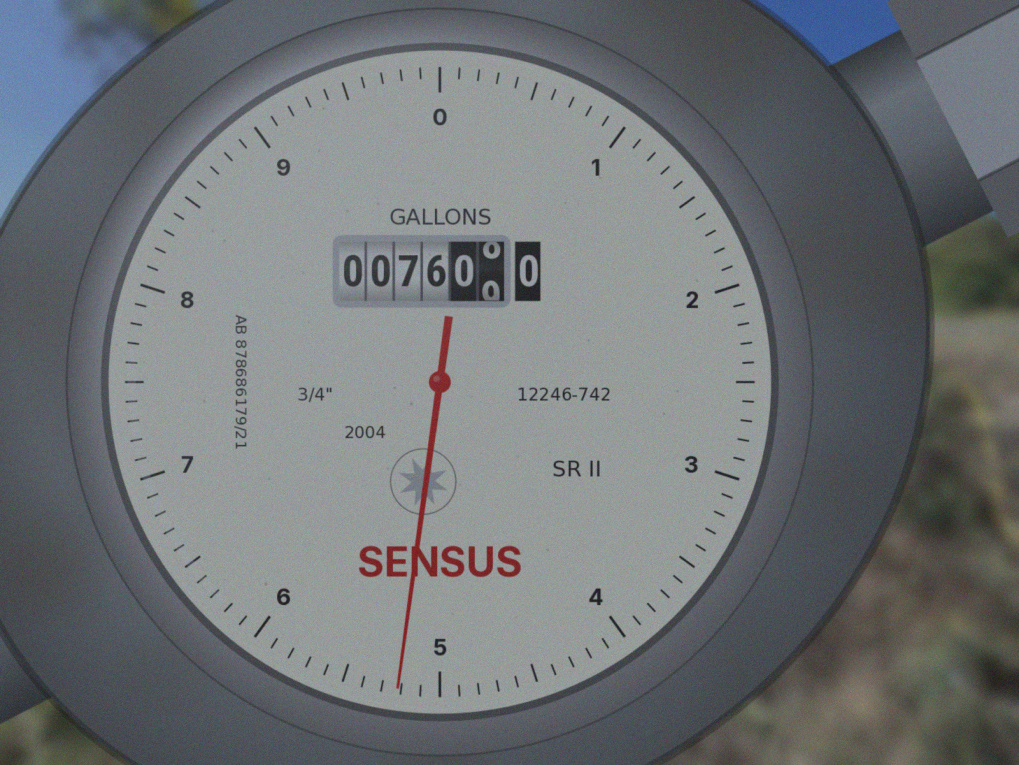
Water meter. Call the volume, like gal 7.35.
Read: gal 76085.2
